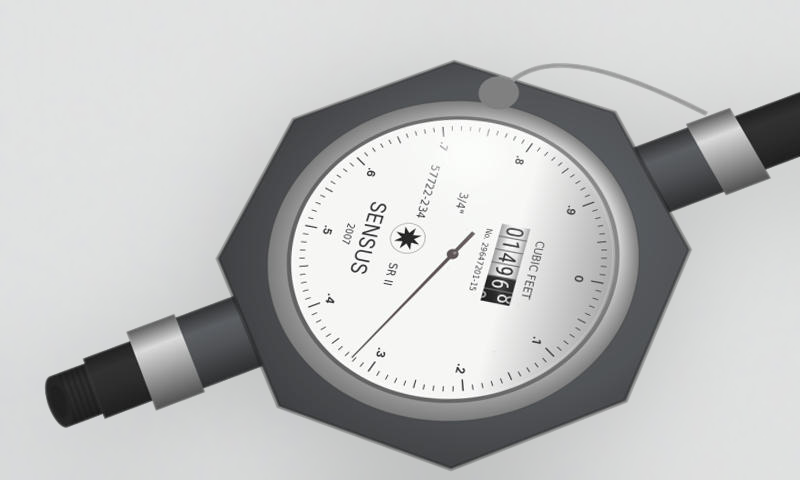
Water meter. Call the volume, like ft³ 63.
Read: ft³ 14968.32
